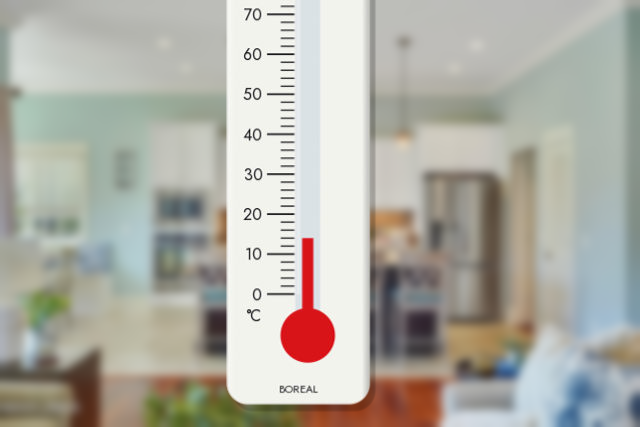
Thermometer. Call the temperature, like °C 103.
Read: °C 14
